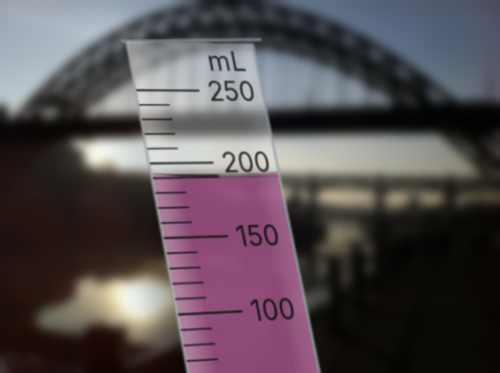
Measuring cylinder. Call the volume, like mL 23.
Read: mL 190
